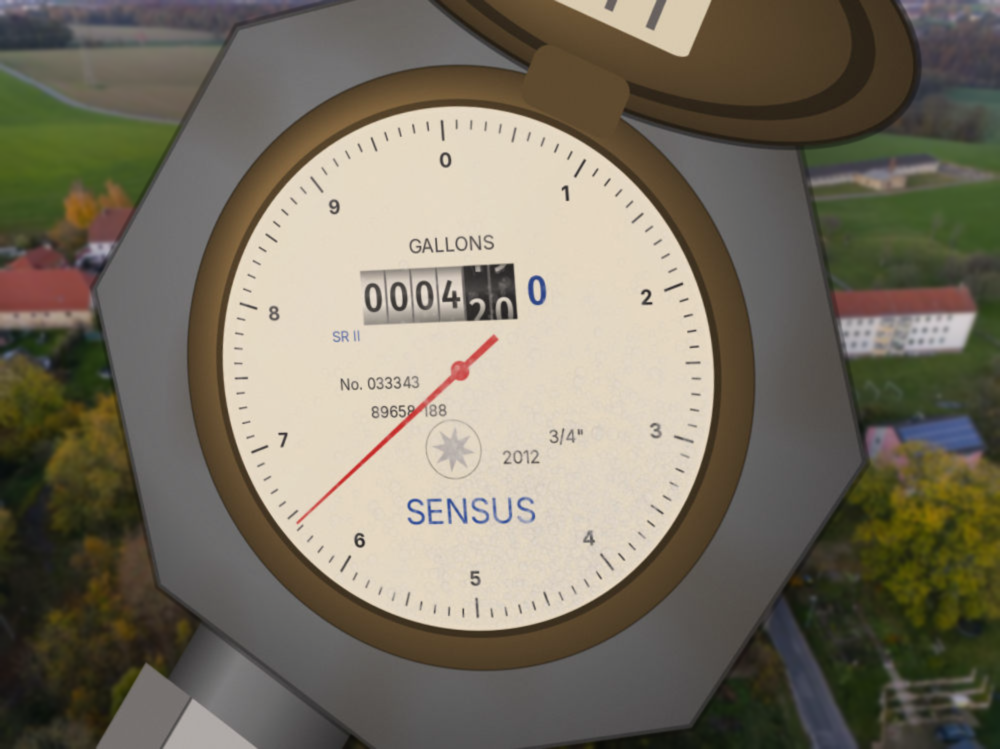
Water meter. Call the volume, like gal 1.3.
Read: gal 4196.4
